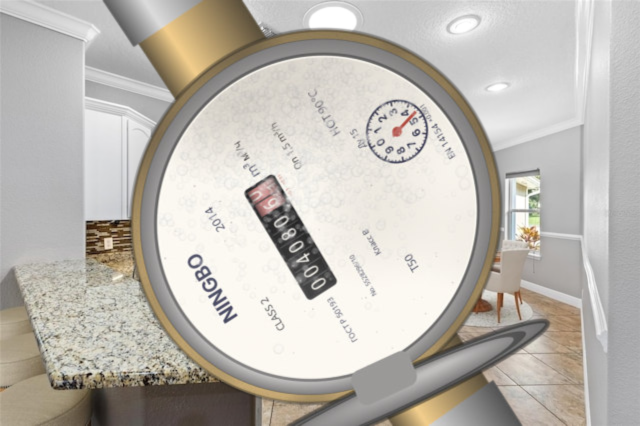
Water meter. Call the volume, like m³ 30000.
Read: m³ 4080.604
